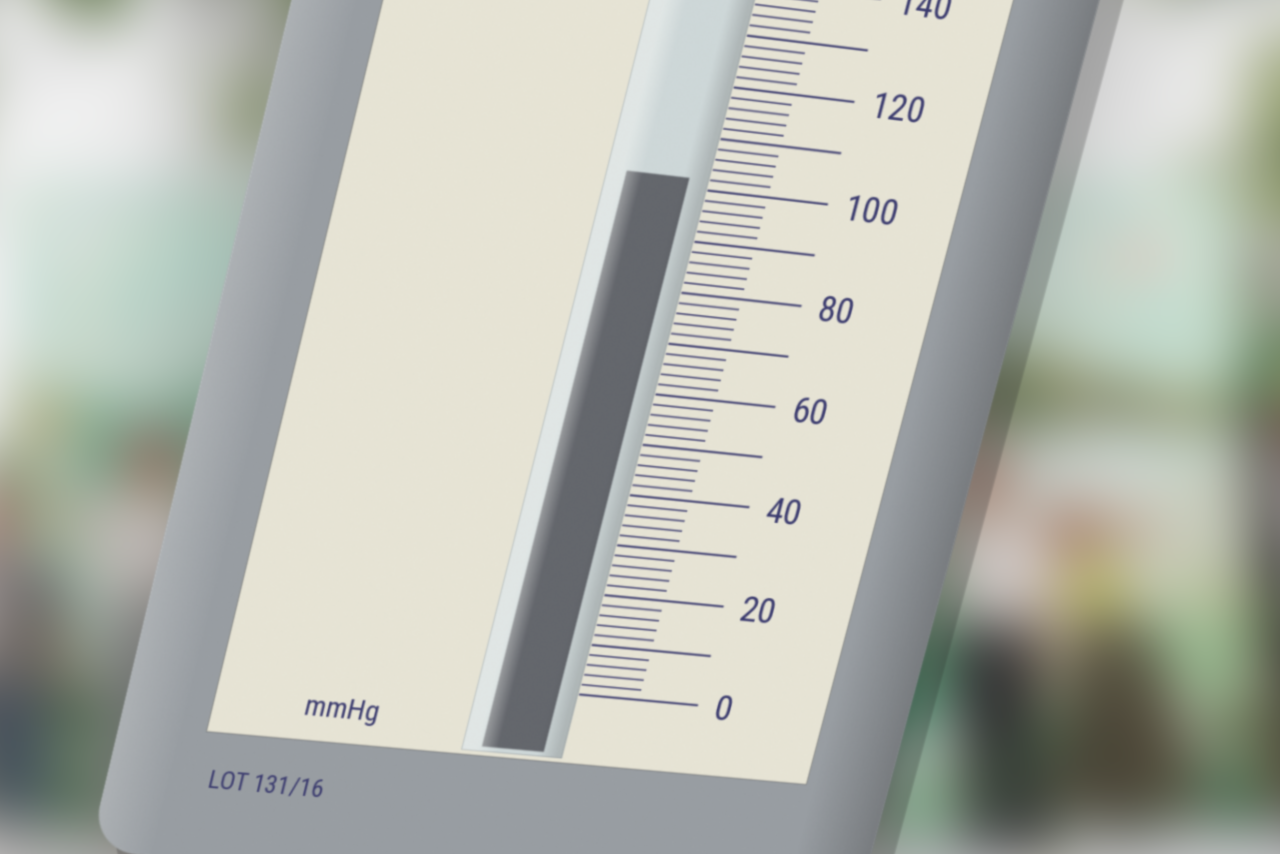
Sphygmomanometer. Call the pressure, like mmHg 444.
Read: mmHg 102
